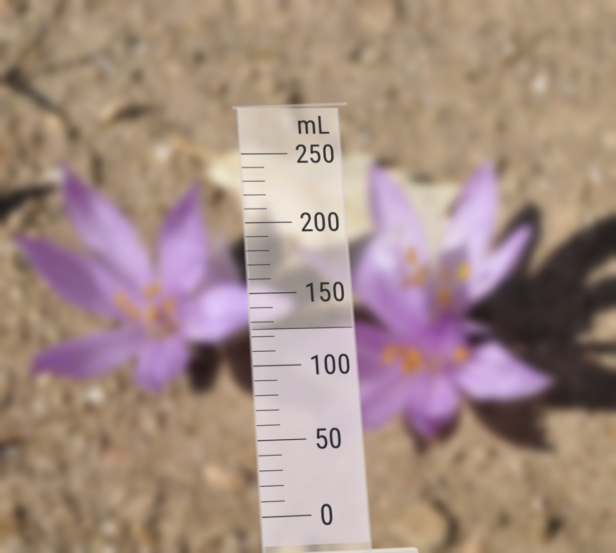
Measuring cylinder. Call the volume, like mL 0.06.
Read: mL 125
